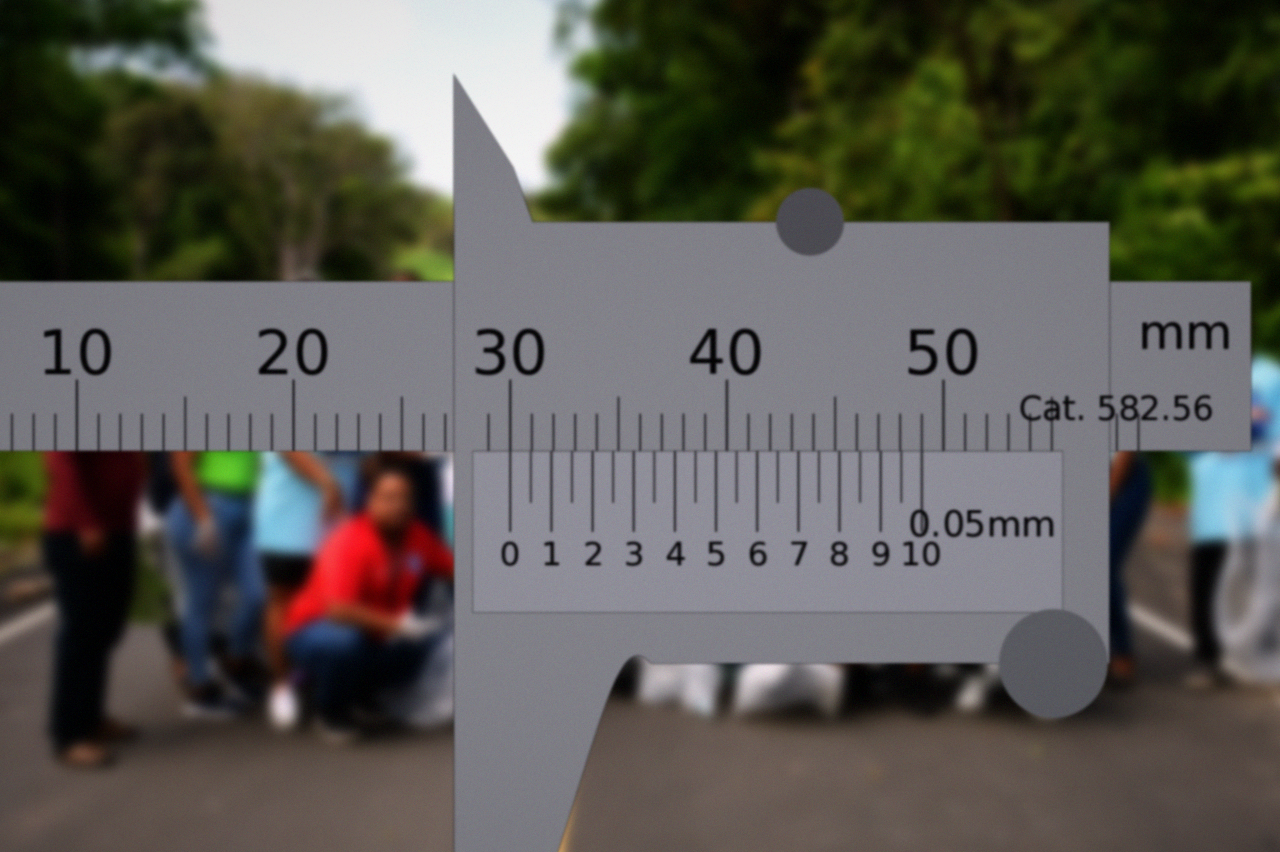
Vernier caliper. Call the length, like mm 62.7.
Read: mm 30.0
